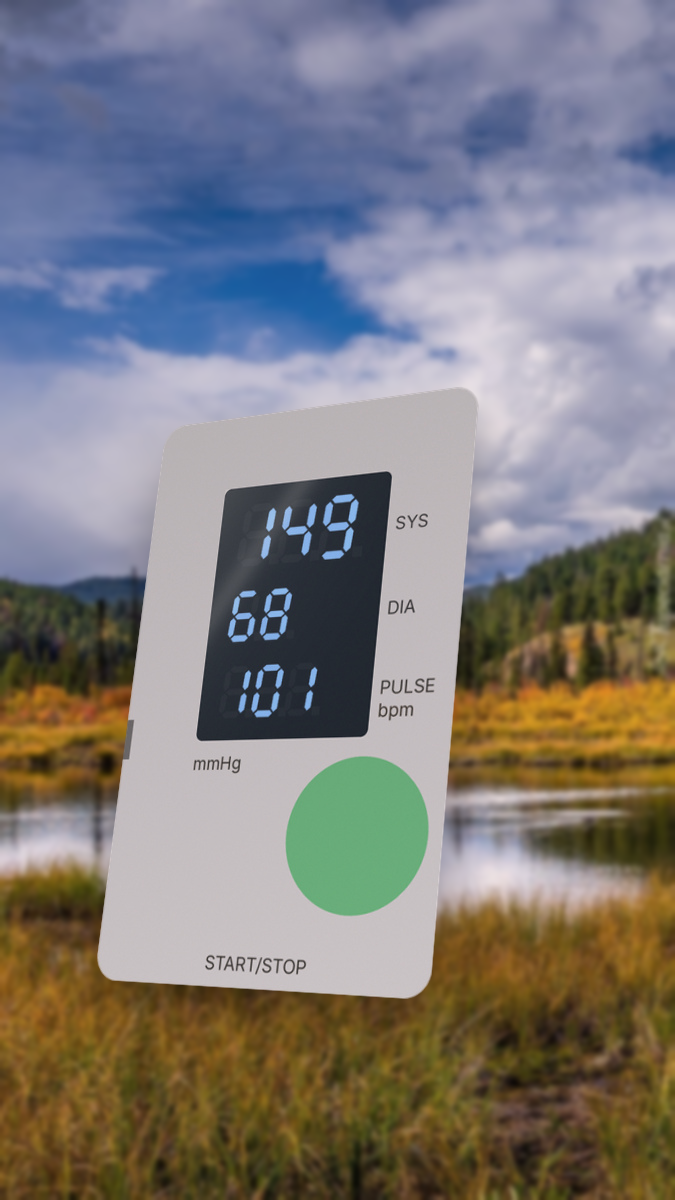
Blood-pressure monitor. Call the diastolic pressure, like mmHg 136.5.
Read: mmHg 68
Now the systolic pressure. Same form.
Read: mmHg 149
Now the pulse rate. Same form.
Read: bpm 101
